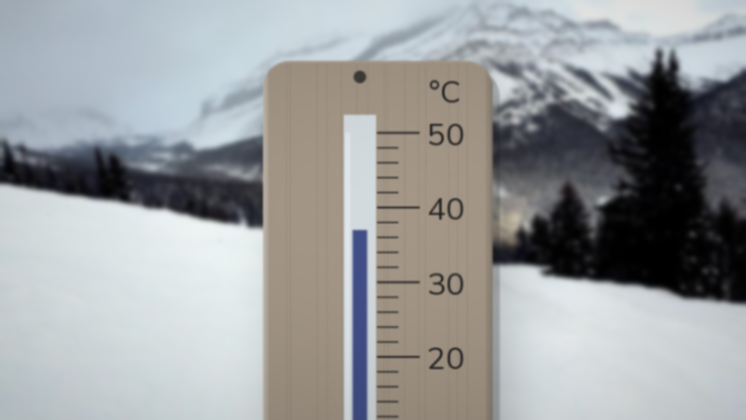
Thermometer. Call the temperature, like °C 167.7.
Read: °C 37
